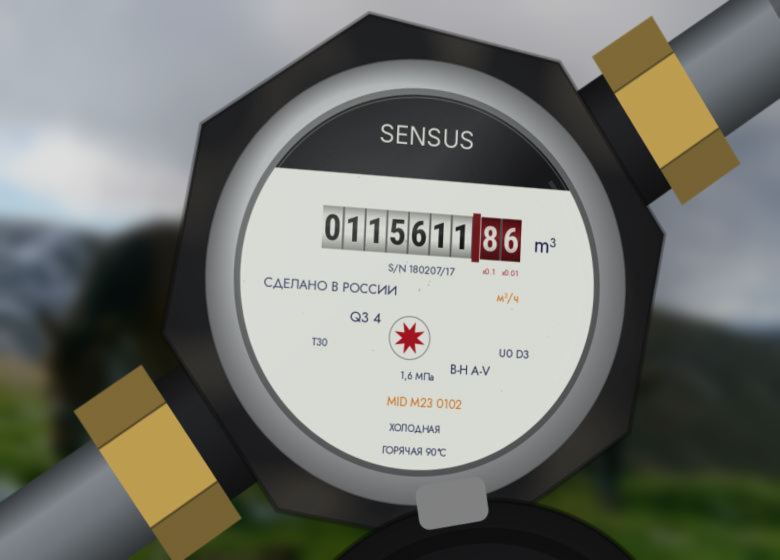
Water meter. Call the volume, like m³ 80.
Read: m³ 115611.86
